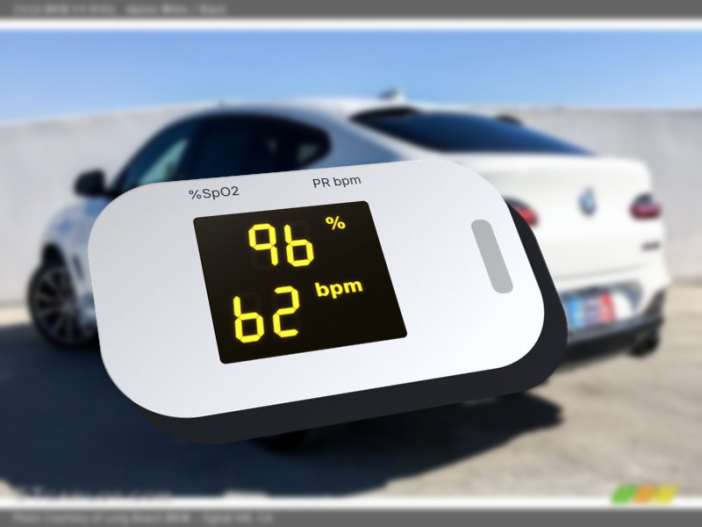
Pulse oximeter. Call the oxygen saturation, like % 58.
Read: % 96
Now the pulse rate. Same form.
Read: bpm 62
